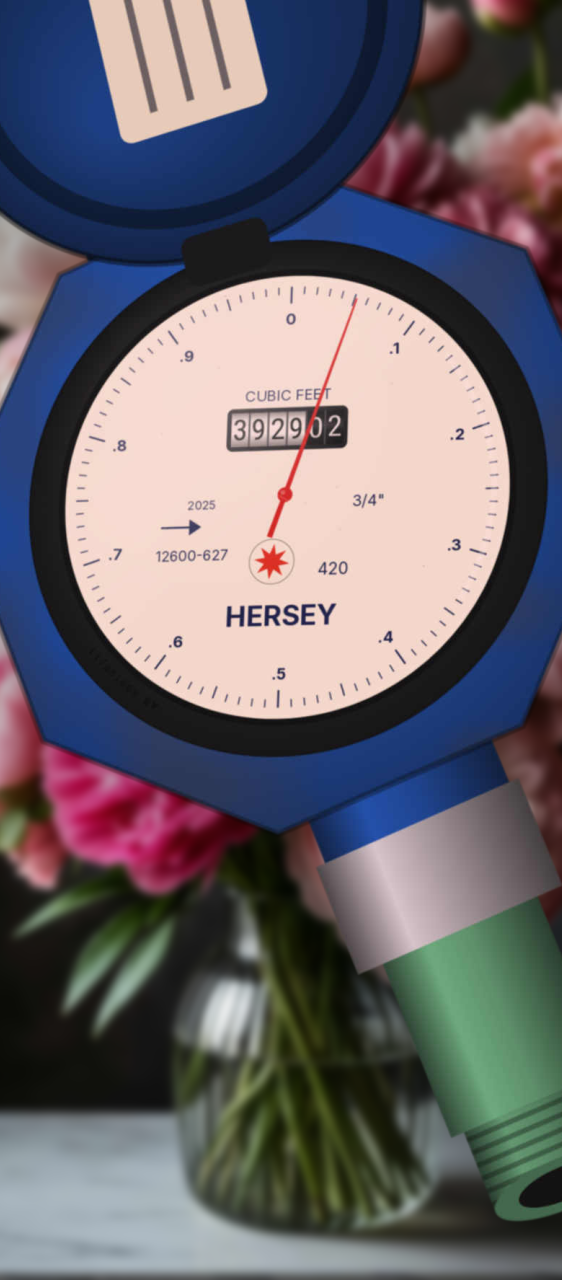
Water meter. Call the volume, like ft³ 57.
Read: ft³ 392902.05
